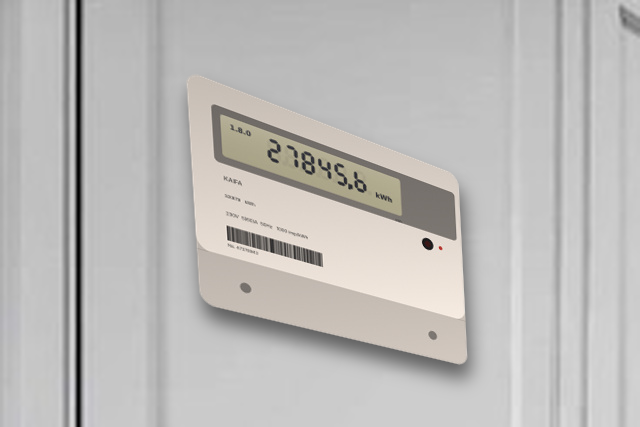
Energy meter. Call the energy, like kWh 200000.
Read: kWh 27845.6
